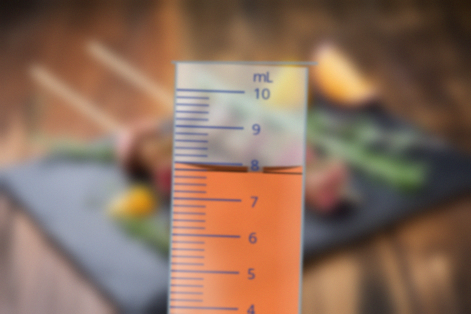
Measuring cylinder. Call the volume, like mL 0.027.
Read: mL 7.8
